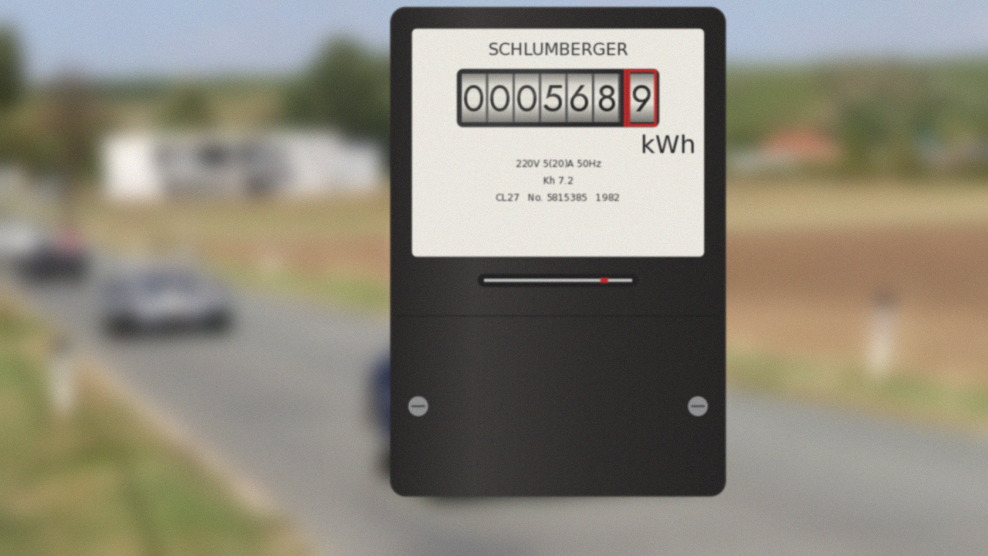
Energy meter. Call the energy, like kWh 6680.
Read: kWh 568.9
